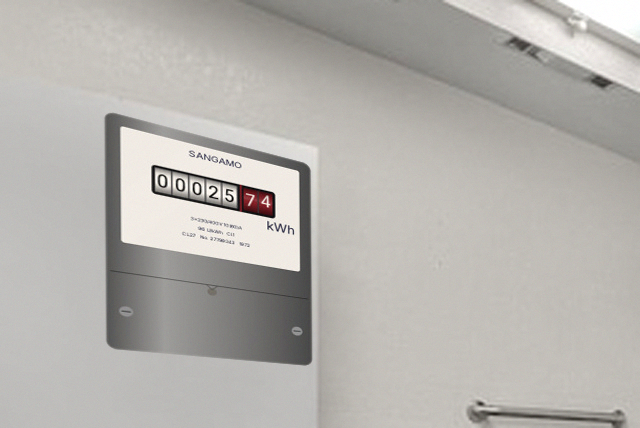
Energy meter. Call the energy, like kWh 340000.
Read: kWh 25.74
